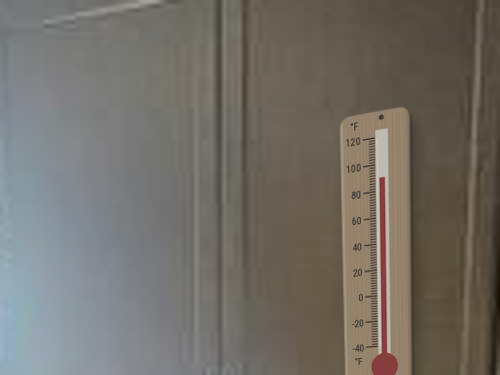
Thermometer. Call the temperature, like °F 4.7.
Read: °F 90
